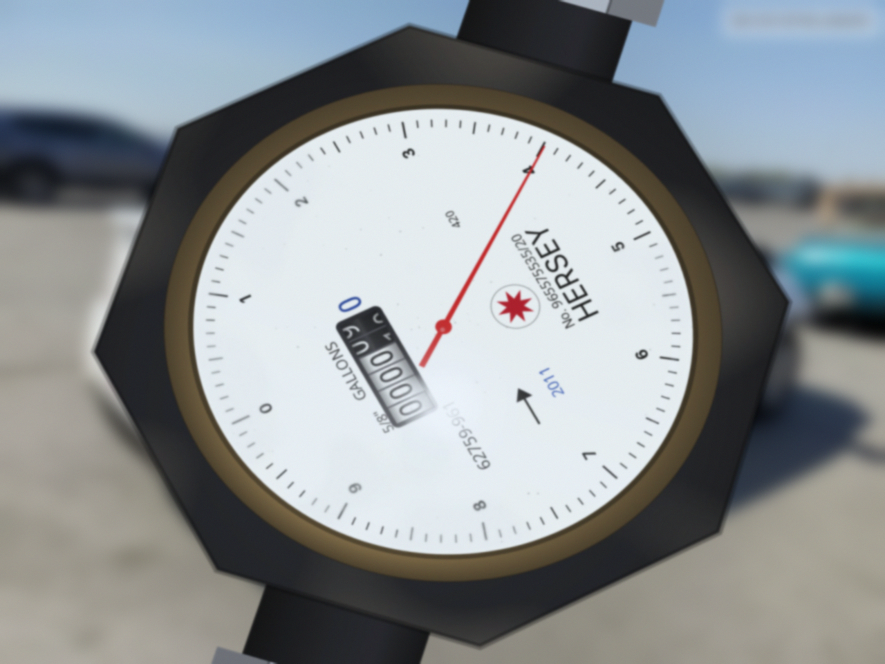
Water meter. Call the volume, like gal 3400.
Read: gal 94.0
